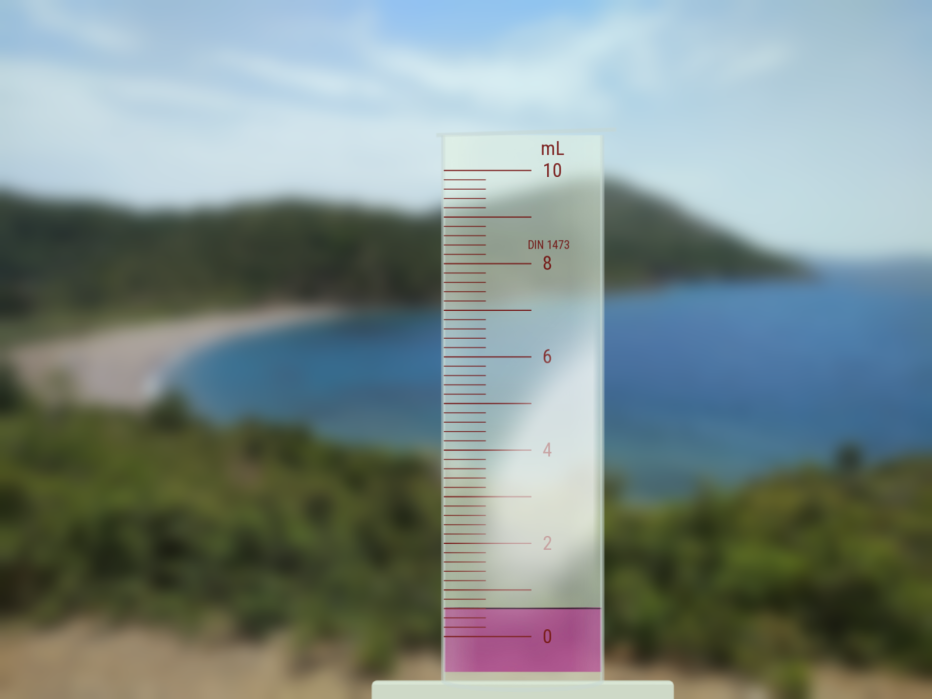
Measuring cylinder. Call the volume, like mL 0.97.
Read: mL 0.6
